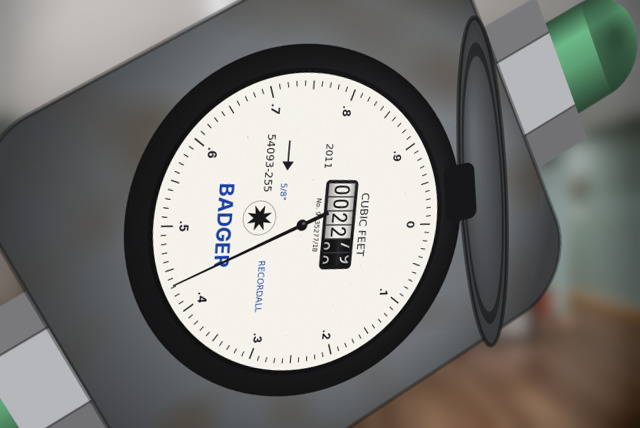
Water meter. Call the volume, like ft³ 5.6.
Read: ft³ 2279.43
